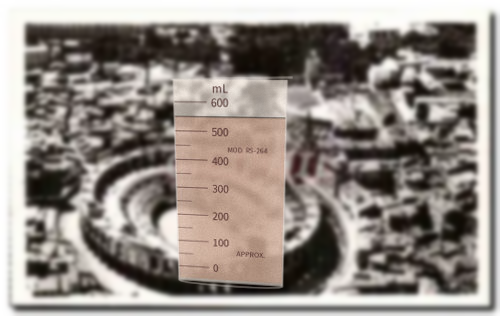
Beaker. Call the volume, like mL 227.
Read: mL 550
